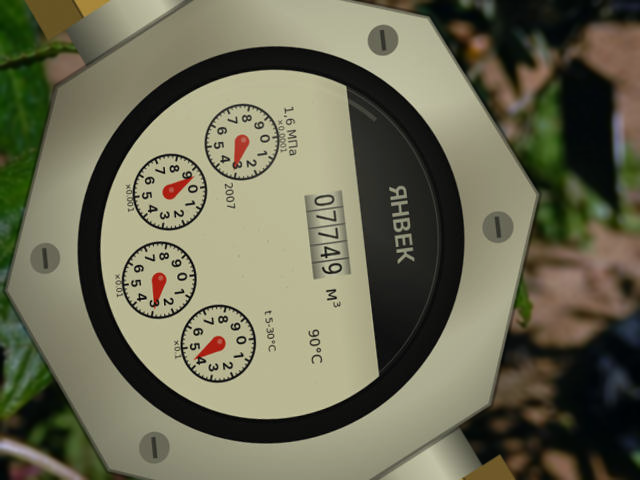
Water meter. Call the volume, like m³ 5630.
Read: m³ 7749.4293
